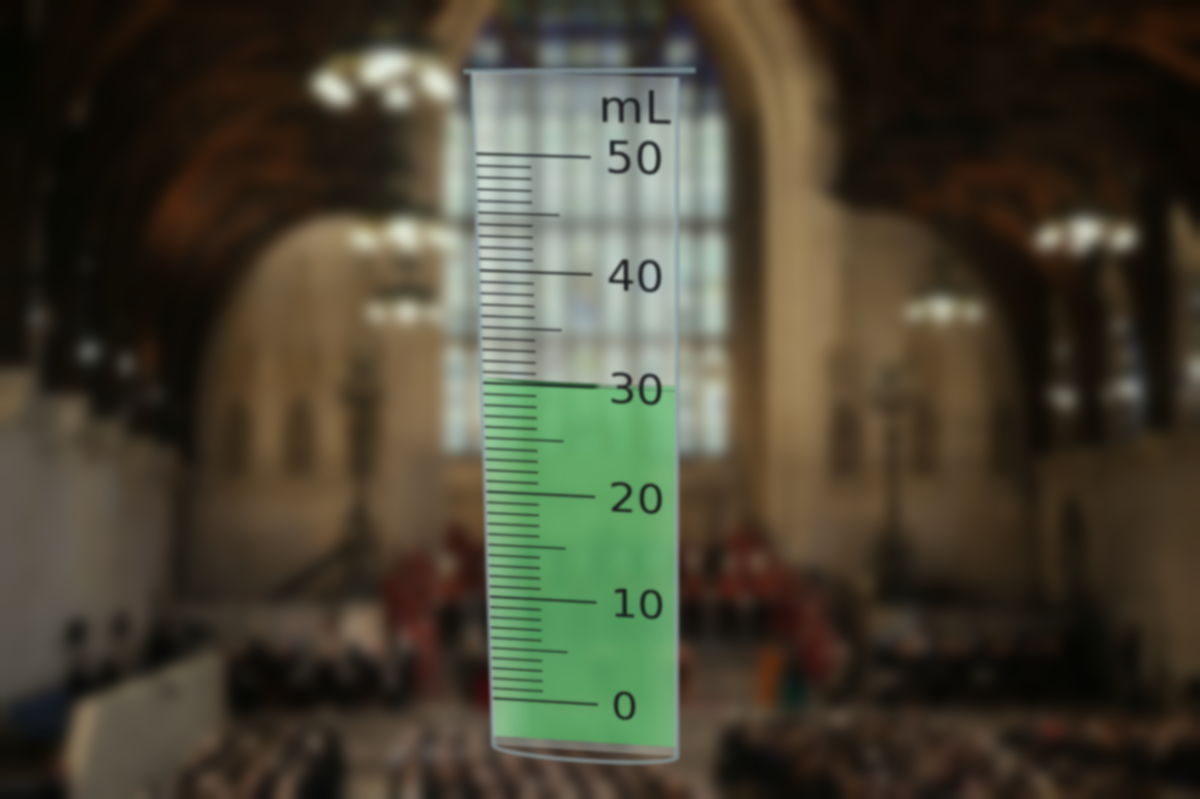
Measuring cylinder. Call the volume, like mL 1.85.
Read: mL 30
